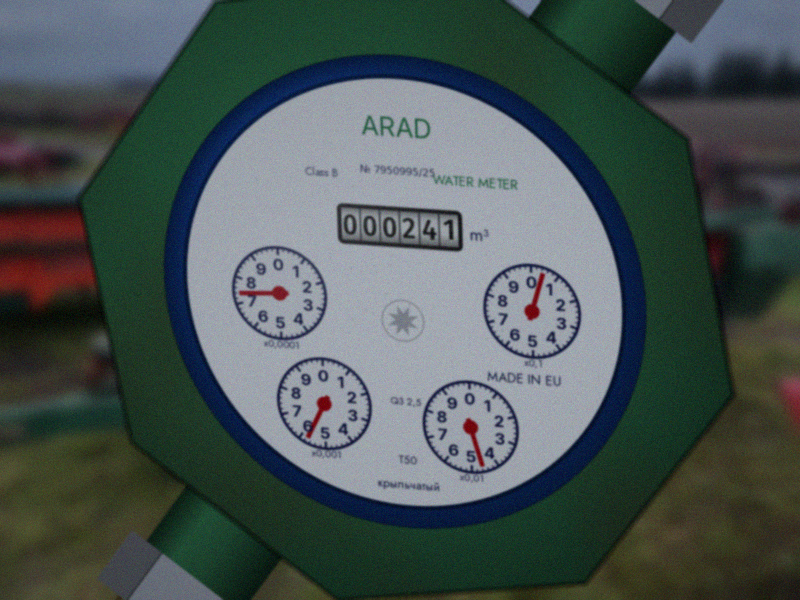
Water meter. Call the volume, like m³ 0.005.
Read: m³ 241.0457
